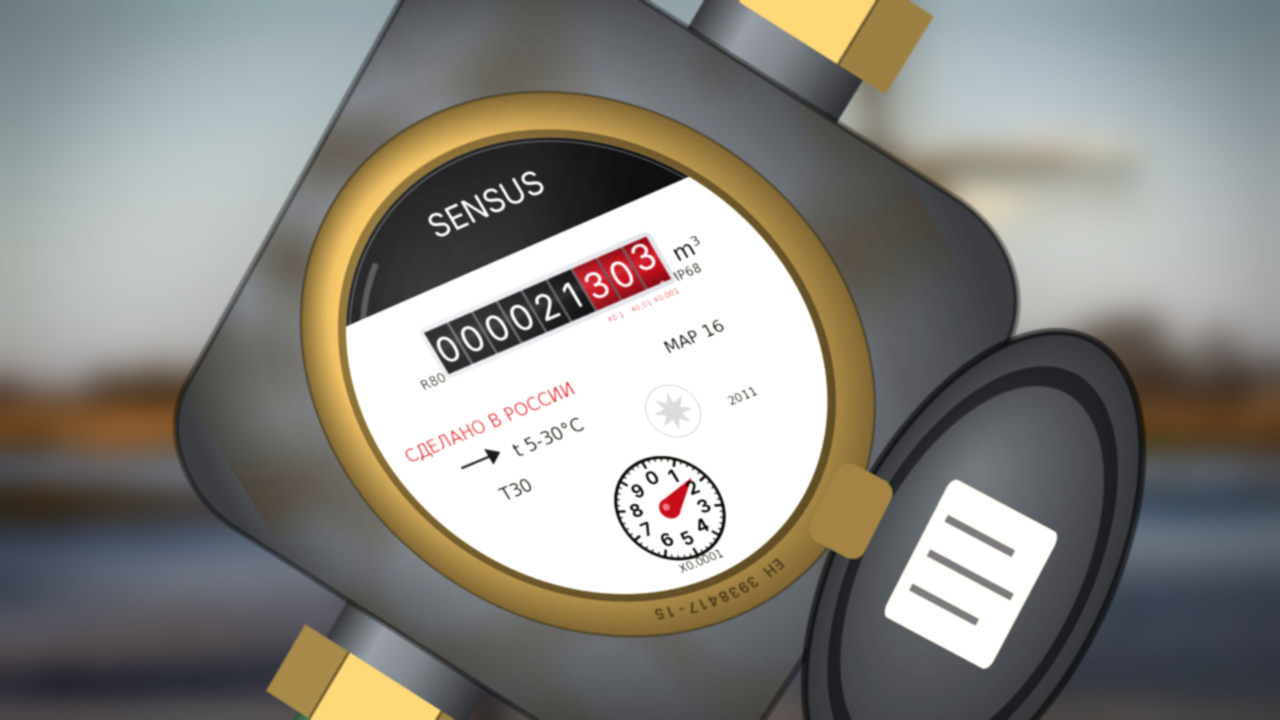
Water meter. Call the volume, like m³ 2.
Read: m³ 21.3031
